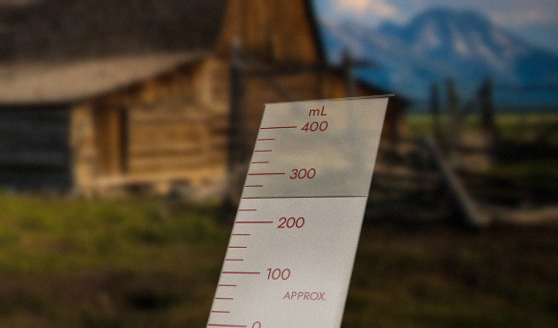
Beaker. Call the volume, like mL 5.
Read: mL 250
